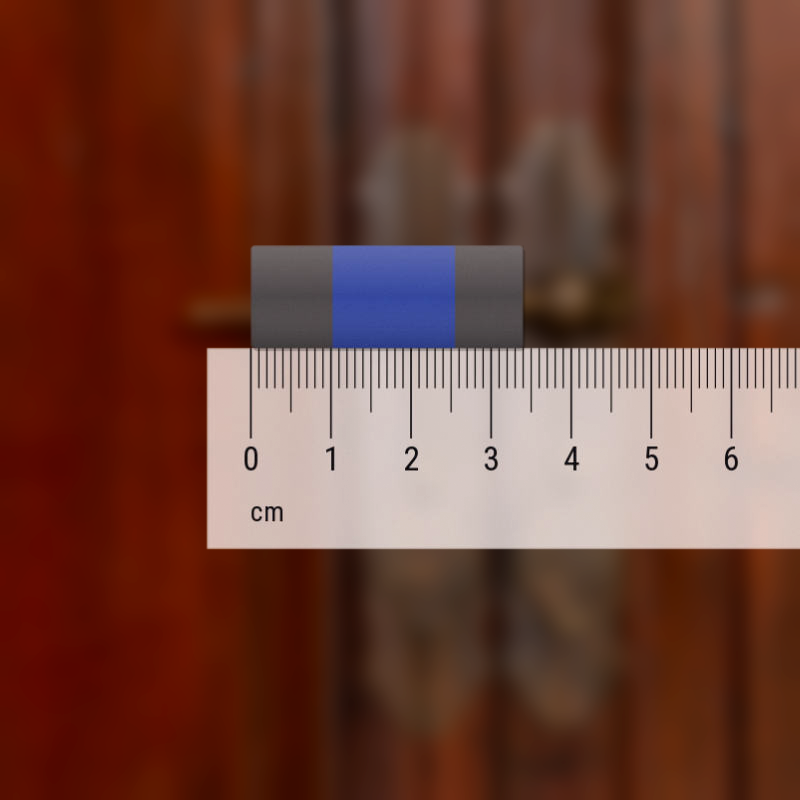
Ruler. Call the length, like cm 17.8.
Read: cm 3.4
